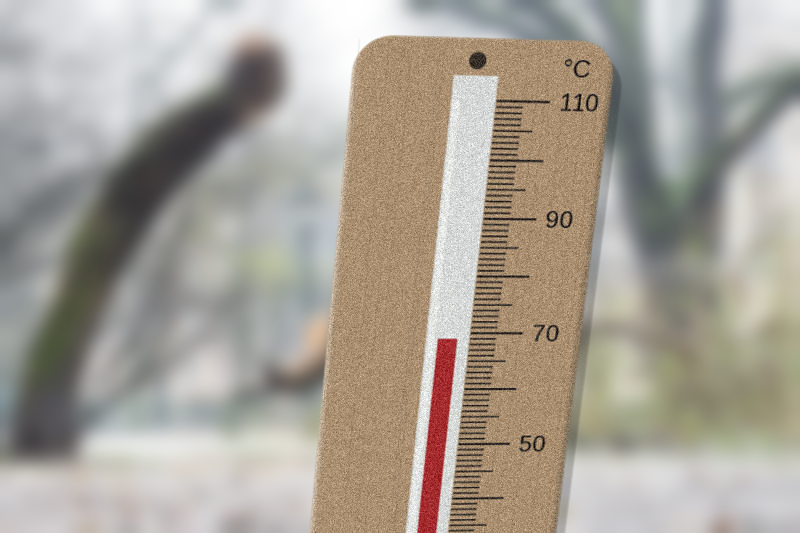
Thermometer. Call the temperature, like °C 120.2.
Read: °C 69
